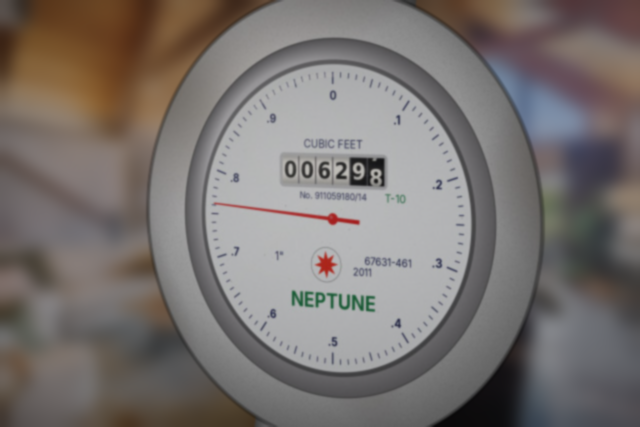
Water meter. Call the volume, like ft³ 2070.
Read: ft³ 6297.76
